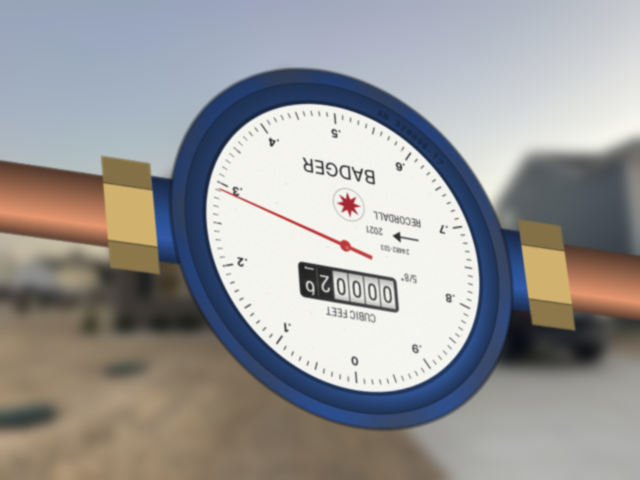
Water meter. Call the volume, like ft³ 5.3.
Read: ft³ 26.29
